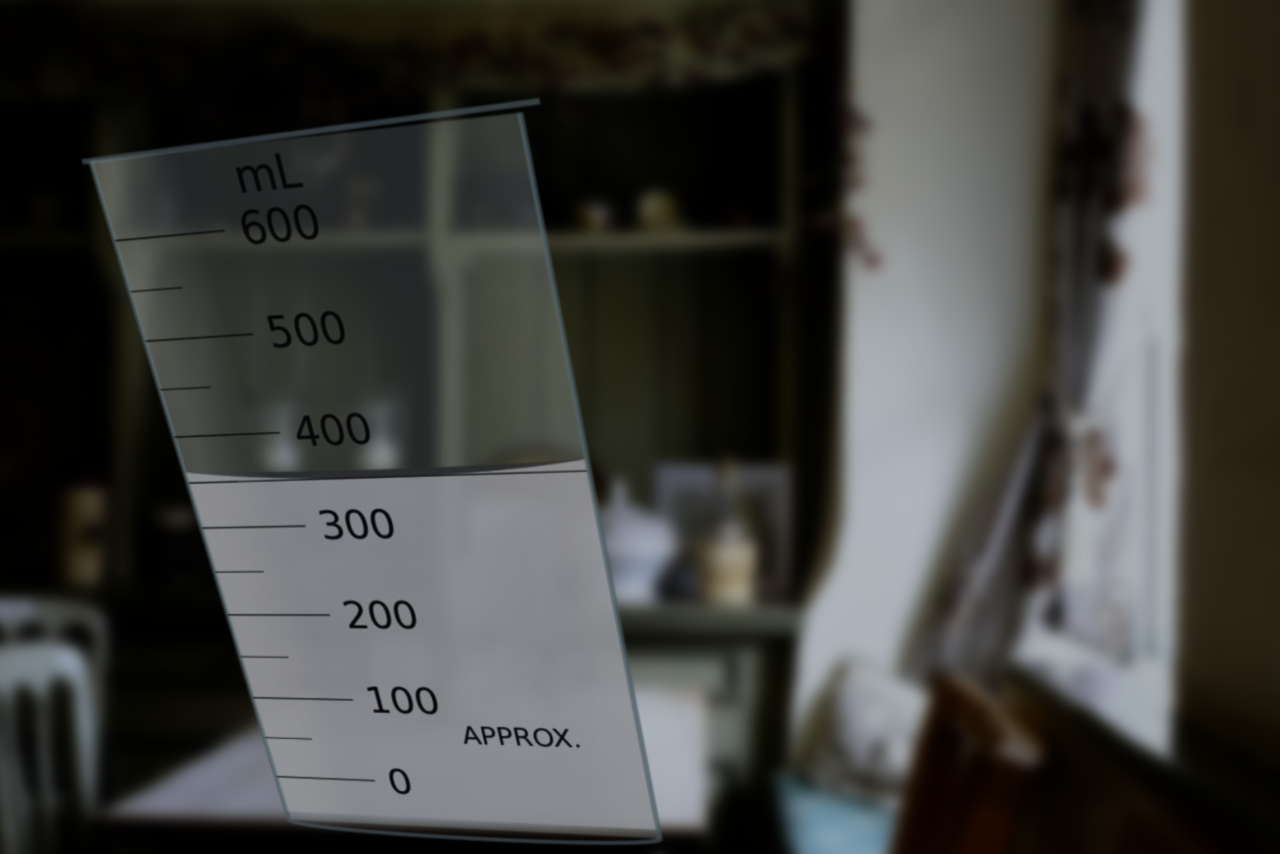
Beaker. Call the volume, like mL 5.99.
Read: mL 350
